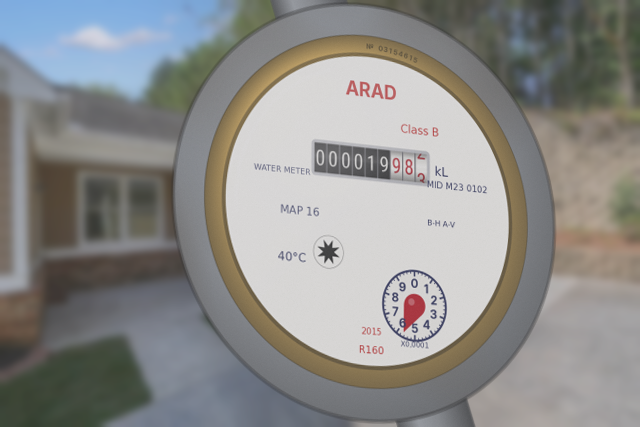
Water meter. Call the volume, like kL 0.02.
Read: kL 19.9825
